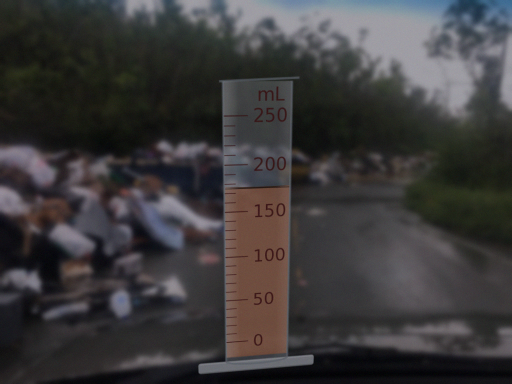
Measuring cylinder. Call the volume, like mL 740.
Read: mL 175
